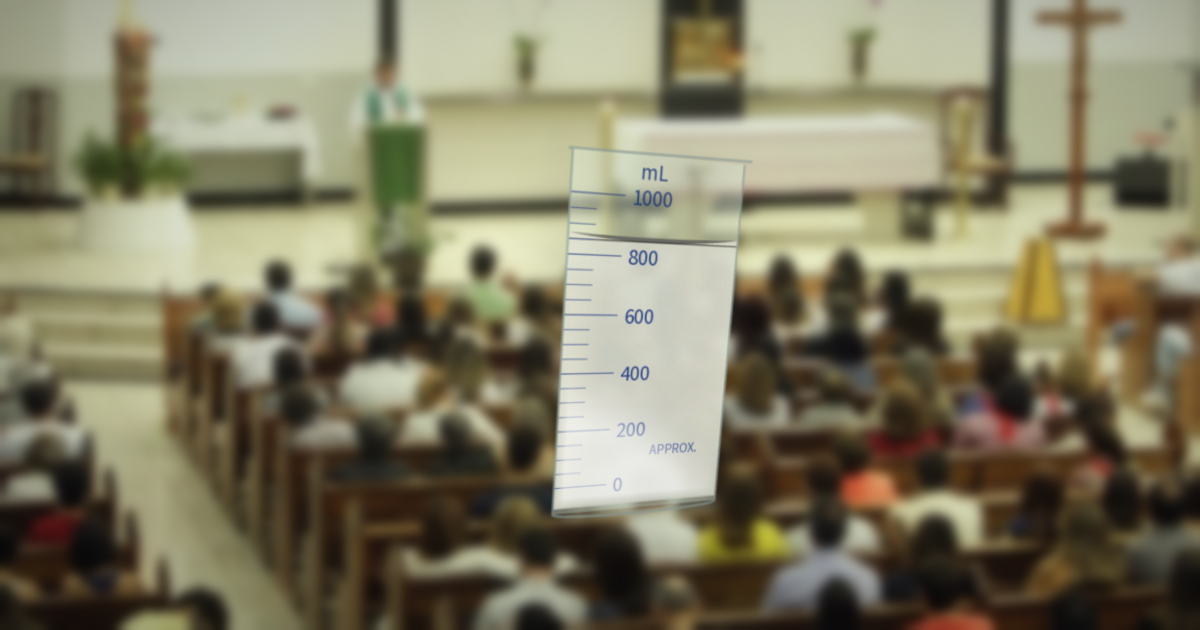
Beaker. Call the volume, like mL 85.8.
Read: mL 850
